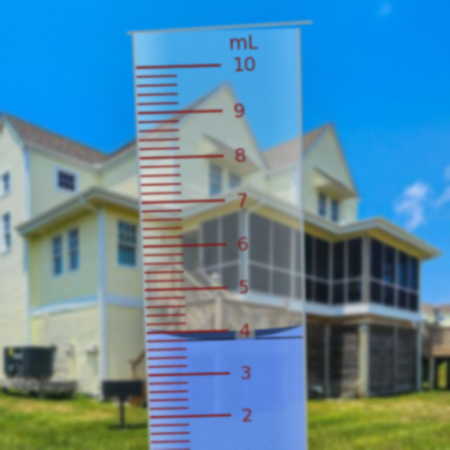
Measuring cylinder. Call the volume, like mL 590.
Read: mL 3.8
